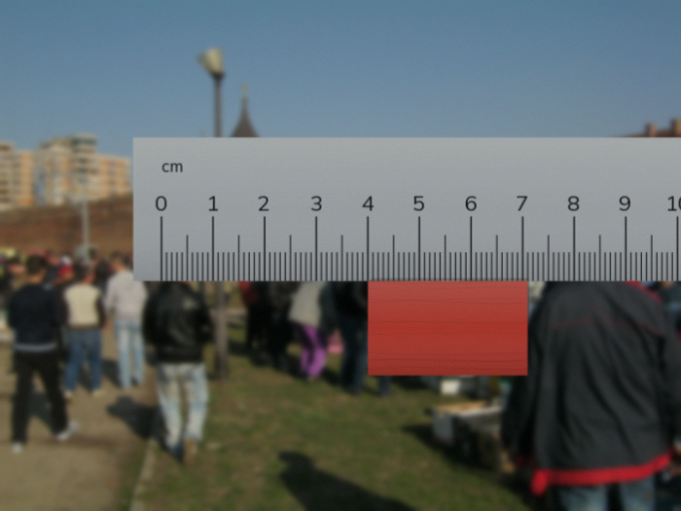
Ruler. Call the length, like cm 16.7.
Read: cm 3.1
